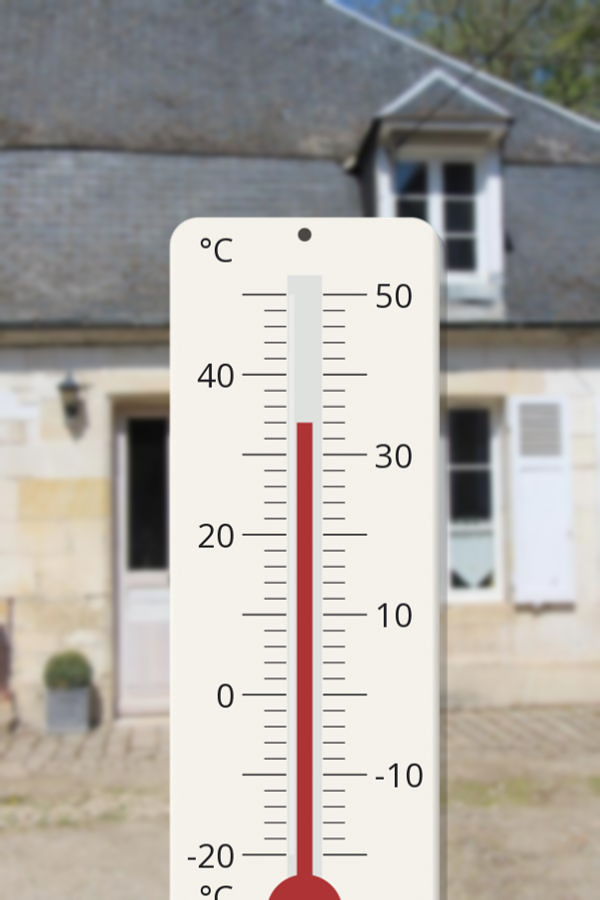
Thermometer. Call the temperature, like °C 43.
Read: °C 34
